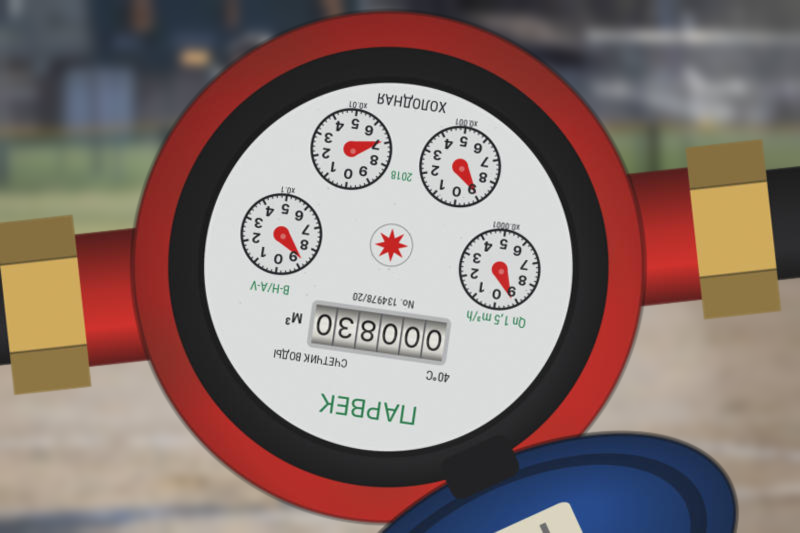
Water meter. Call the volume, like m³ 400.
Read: m³ 830.8689
